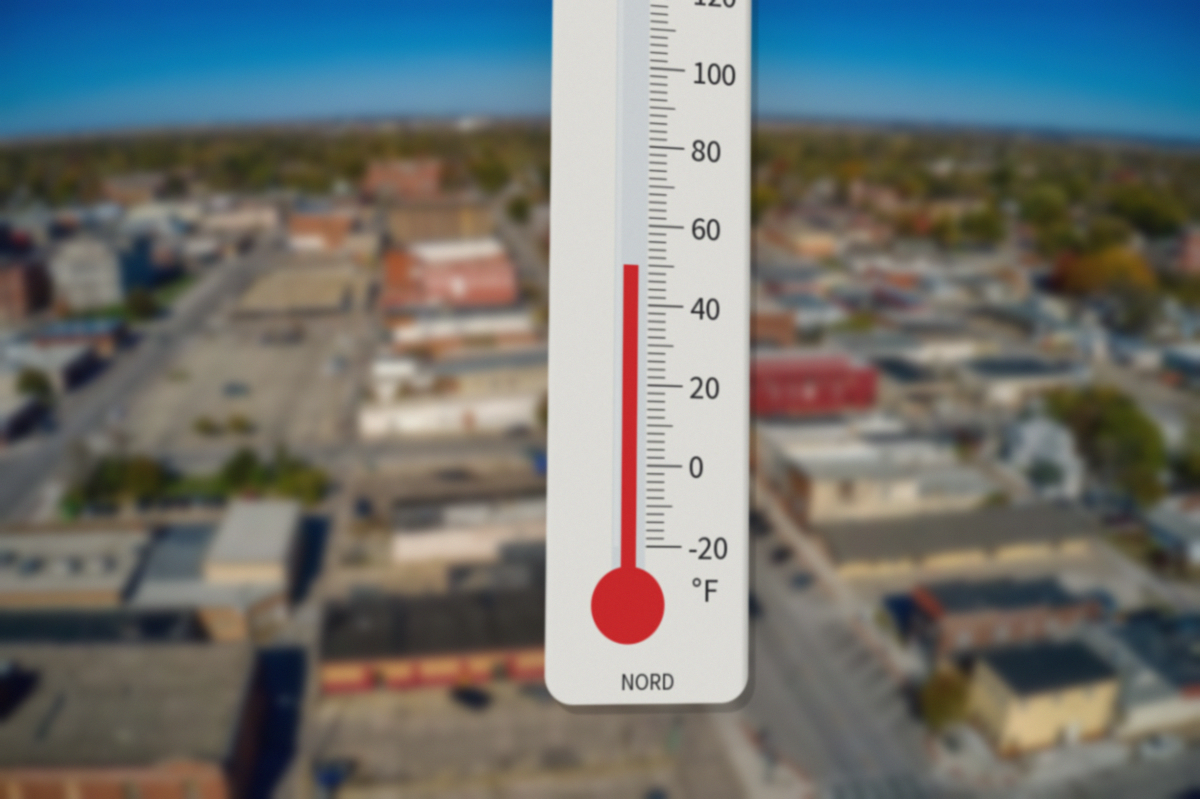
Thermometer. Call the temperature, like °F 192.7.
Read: °F 50
